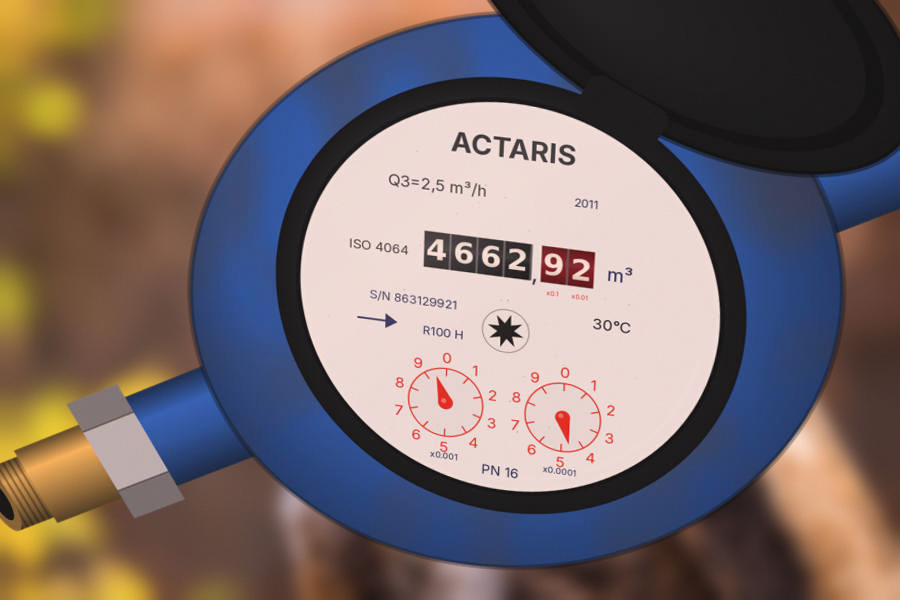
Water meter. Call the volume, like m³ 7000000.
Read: m³ 4662.9194
